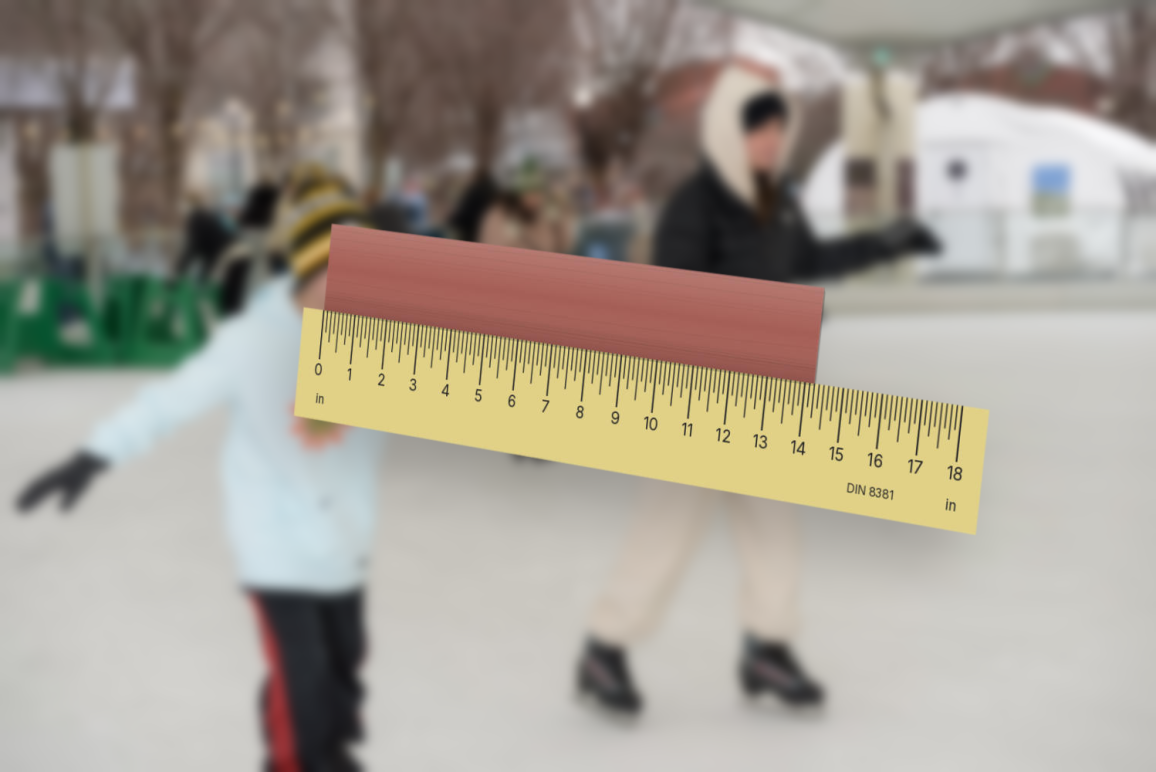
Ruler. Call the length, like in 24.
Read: in 14.25
